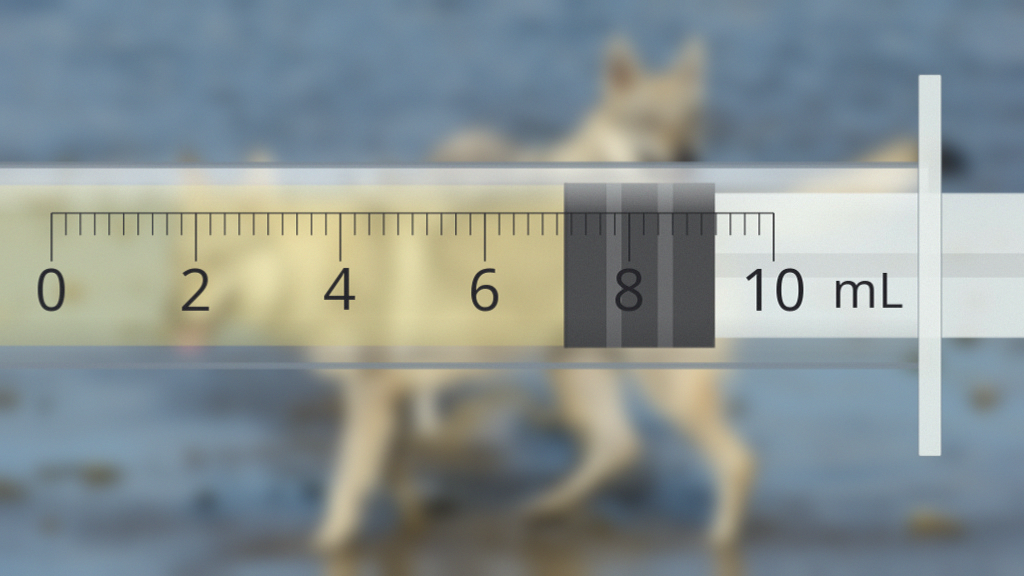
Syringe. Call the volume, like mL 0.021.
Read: mL 7.1
